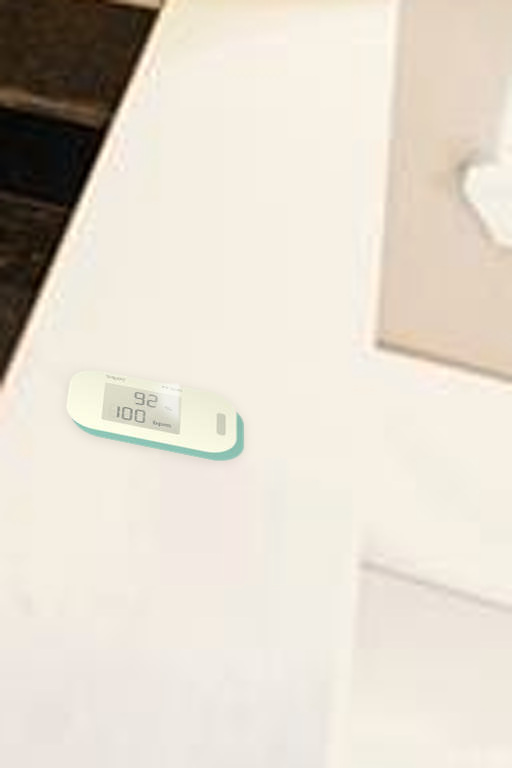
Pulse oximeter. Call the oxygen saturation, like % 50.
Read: % 92
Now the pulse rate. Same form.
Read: bpm 100
